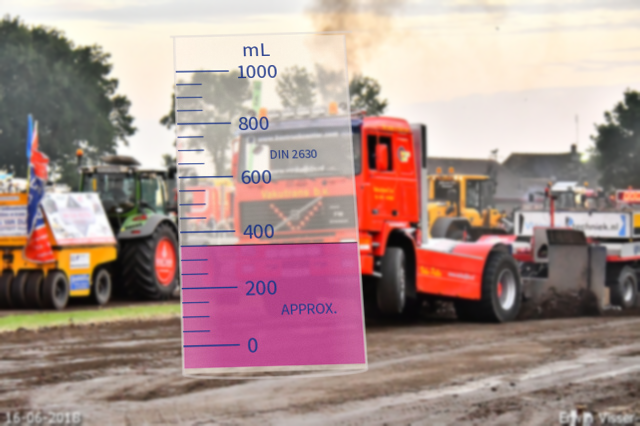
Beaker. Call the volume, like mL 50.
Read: mL 350
